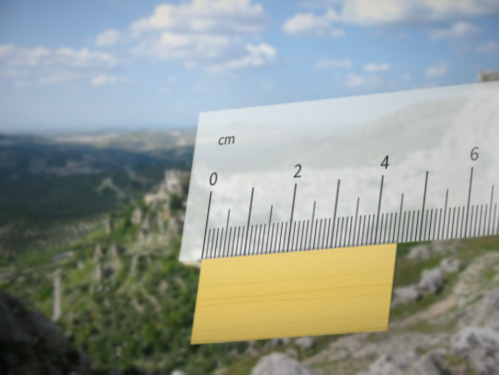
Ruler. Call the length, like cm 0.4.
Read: cm 4.5
